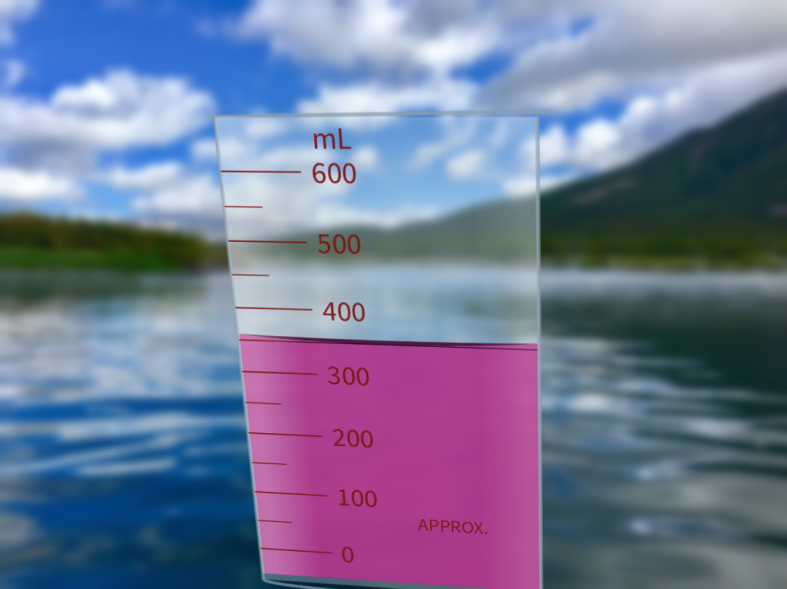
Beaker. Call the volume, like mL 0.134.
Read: mL 350
